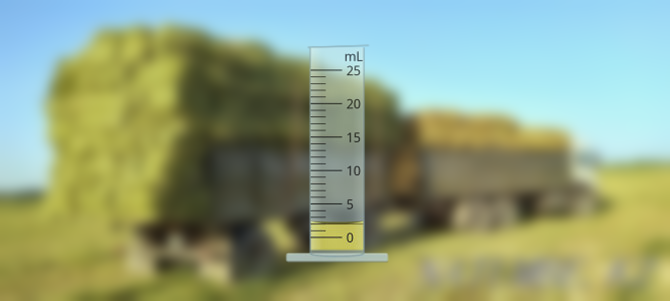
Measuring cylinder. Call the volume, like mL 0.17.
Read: mL 2
